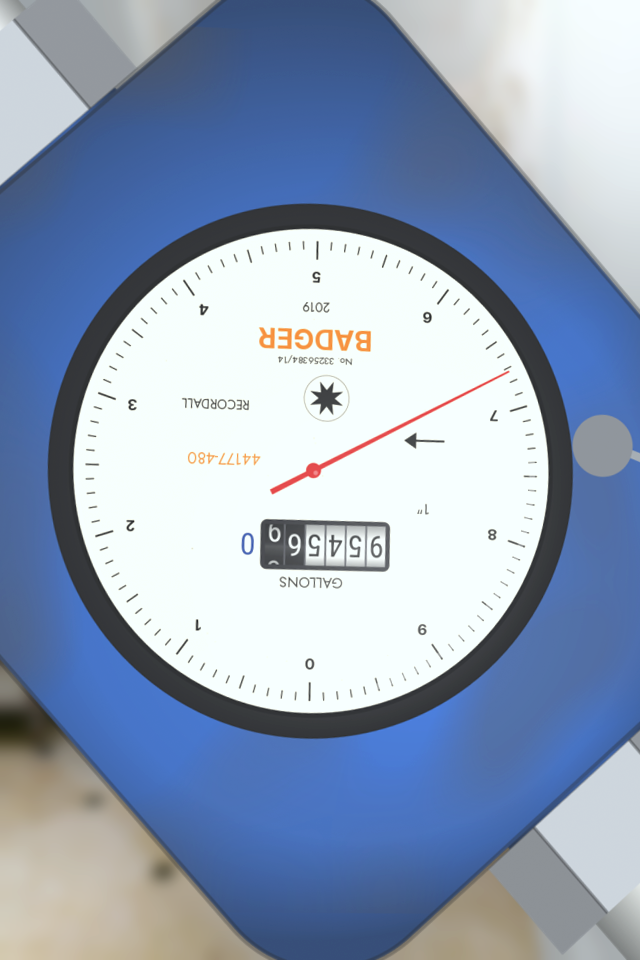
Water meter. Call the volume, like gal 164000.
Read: gal 9545686.7
